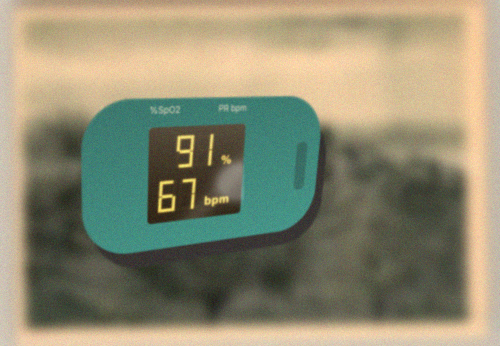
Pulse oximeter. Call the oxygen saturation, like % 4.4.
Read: % 91
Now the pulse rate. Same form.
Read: bpm 67
